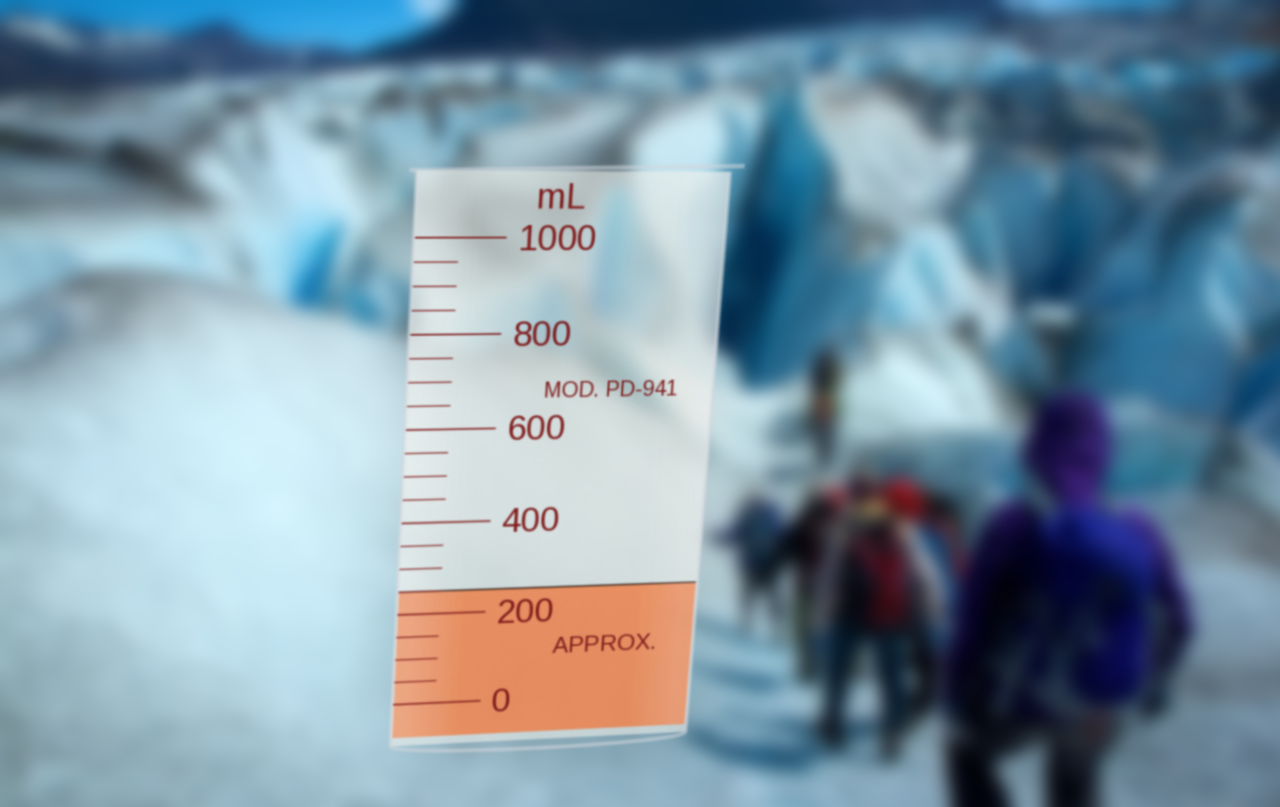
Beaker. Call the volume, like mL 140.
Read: mL 250
